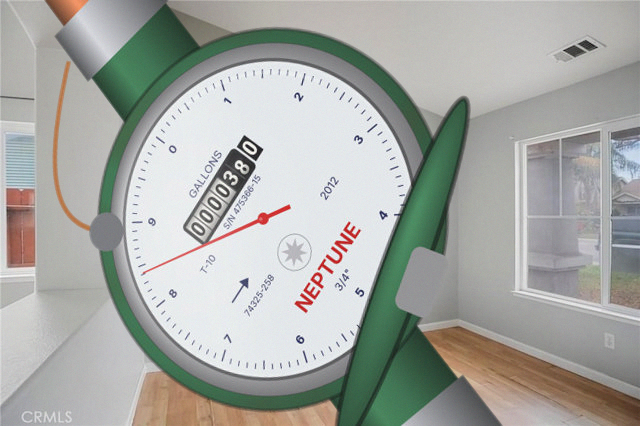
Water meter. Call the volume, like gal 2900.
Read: gal 378.4
